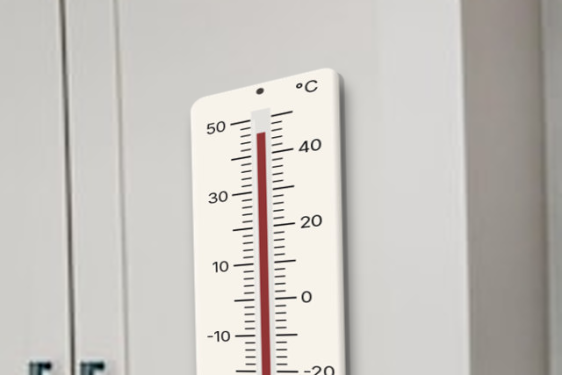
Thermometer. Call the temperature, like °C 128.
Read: °C 46
